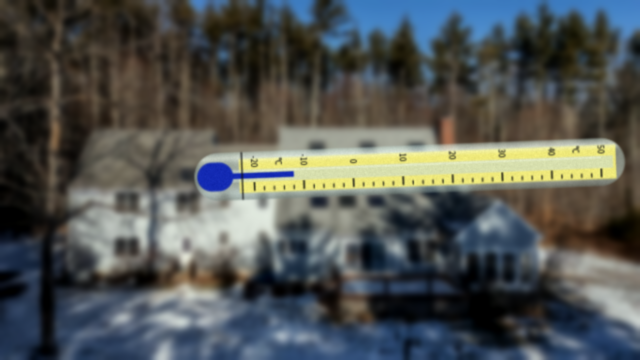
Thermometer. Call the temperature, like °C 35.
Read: °C -12
